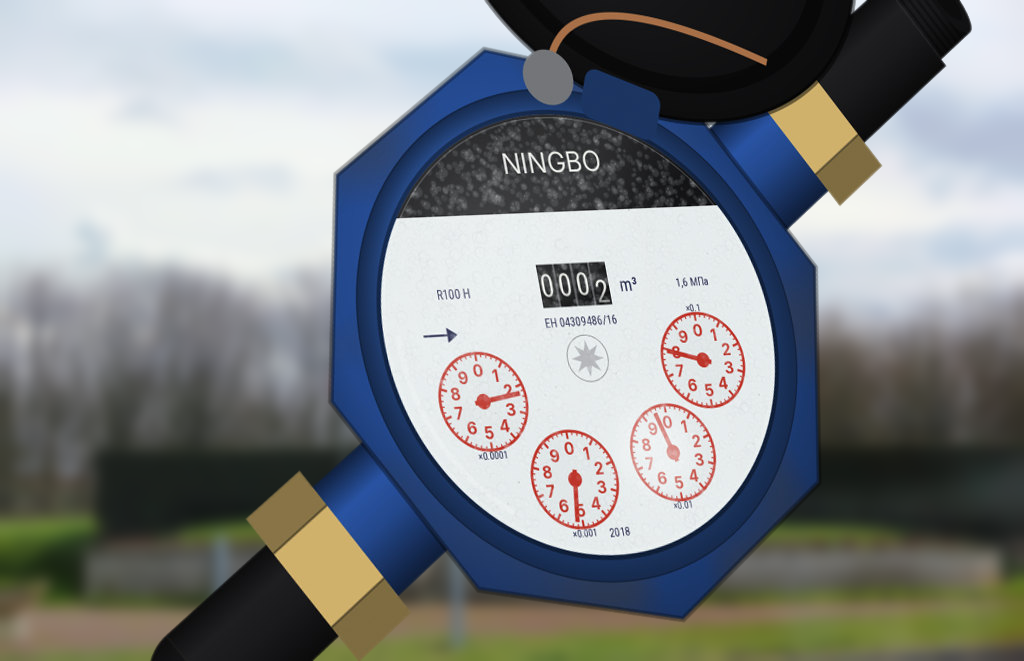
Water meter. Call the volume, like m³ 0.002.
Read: m³ 1.7952
